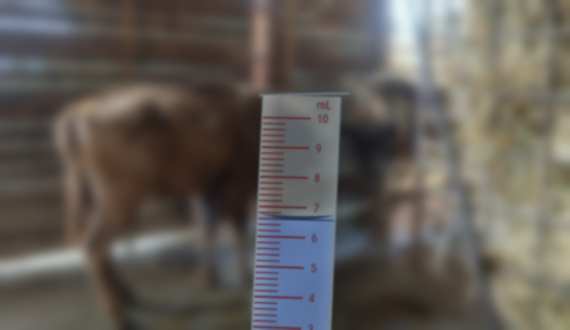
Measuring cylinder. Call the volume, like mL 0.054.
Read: mL 6.6
